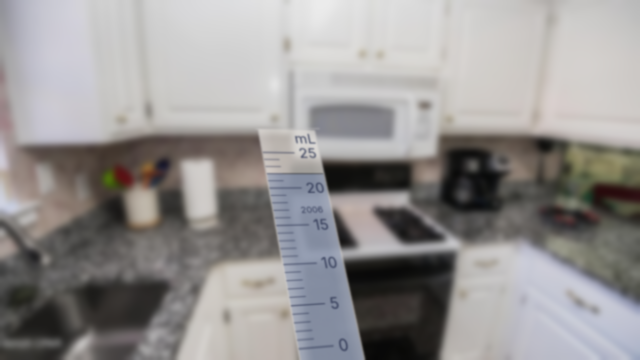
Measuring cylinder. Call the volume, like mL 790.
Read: mL 22
